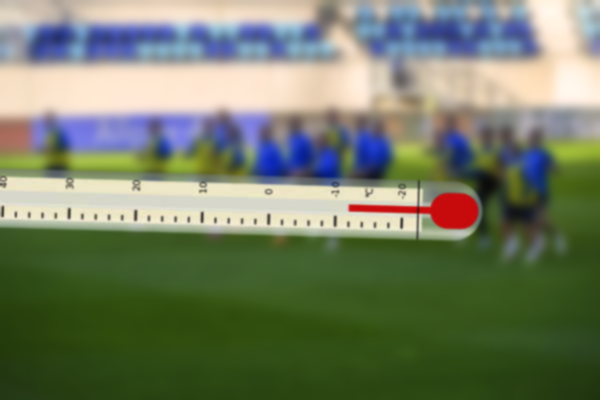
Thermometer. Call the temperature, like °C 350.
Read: °C -12
